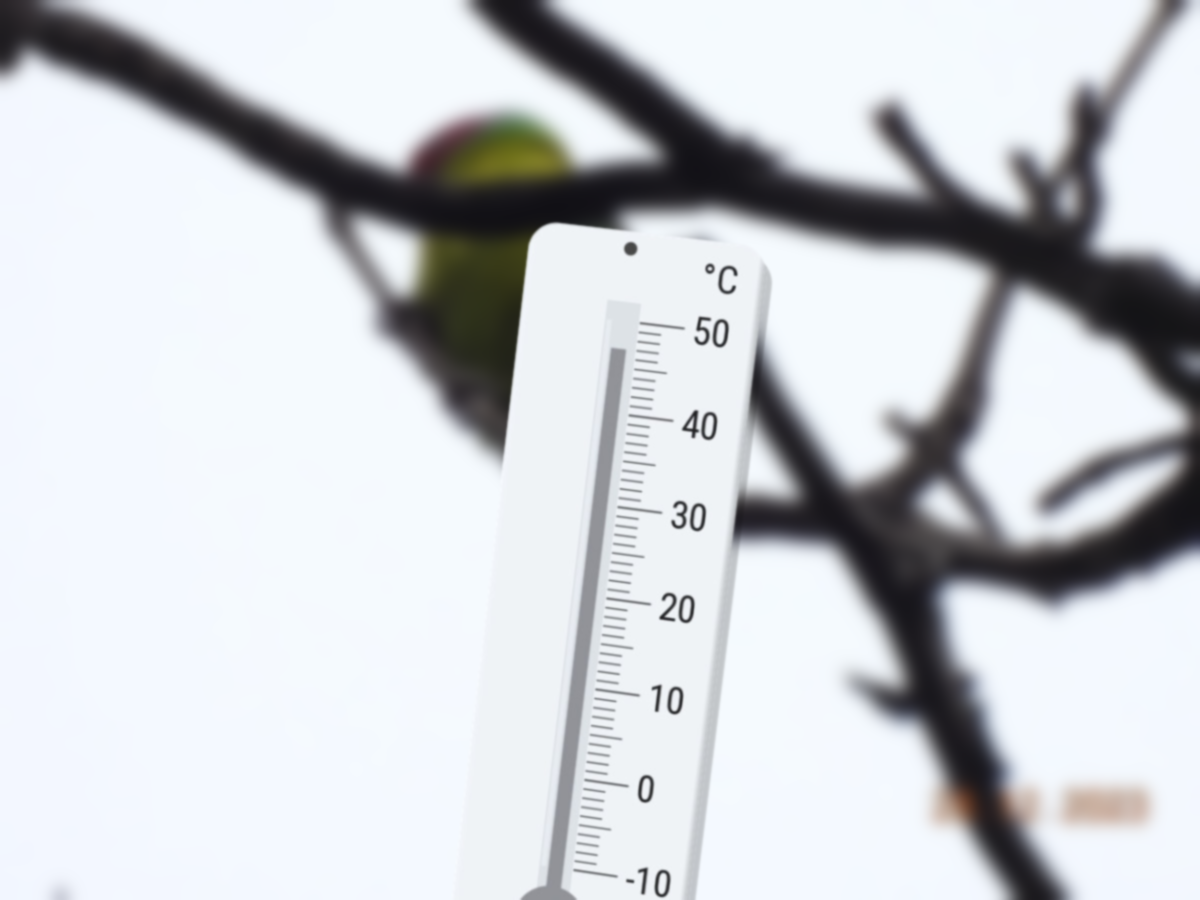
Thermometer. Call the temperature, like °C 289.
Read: °C 47
